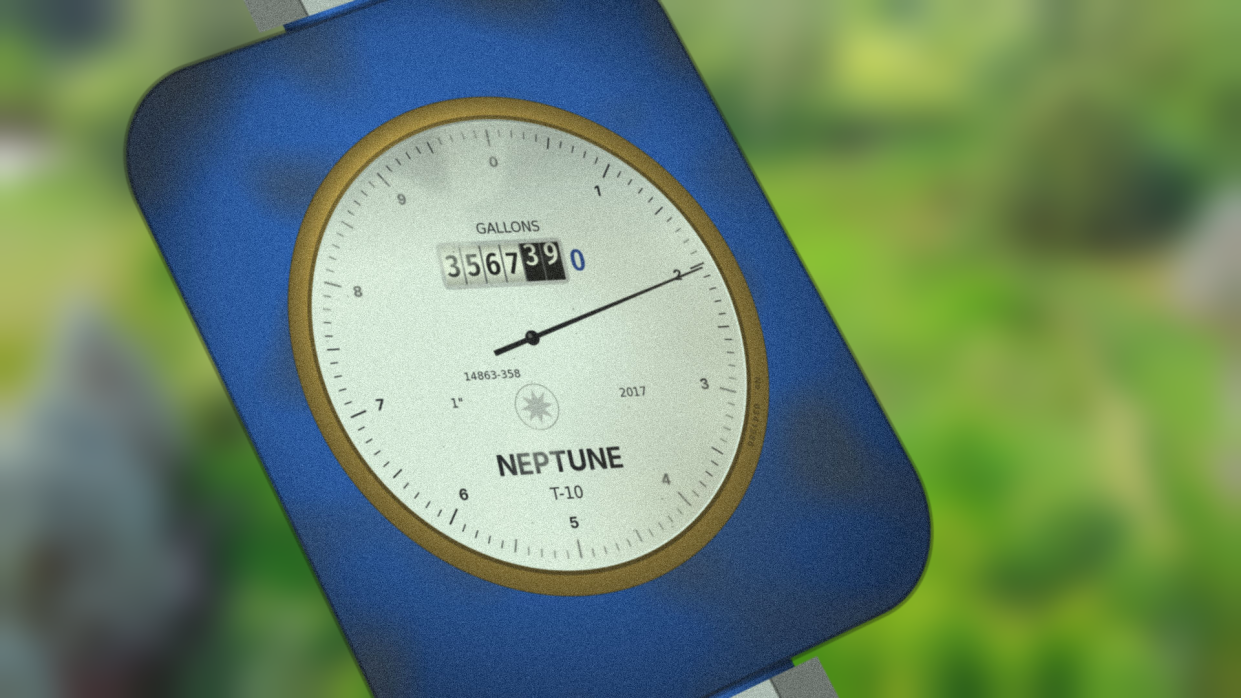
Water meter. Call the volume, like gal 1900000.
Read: gal 3567392.0
